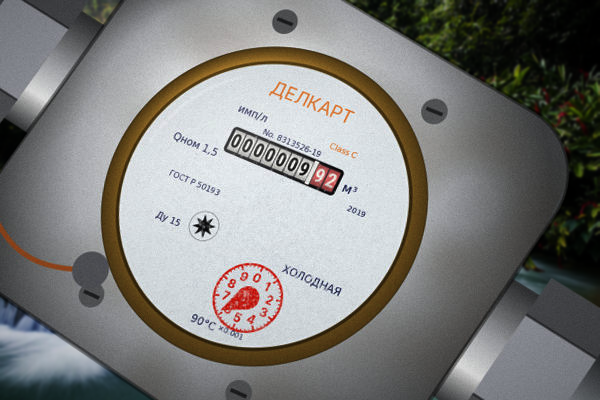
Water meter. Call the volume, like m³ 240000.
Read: m³ 9.926
